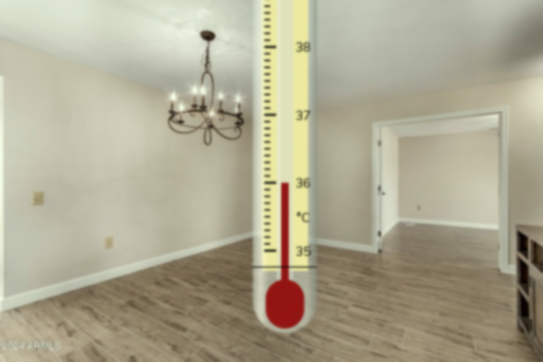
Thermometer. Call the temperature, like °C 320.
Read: °C 36
